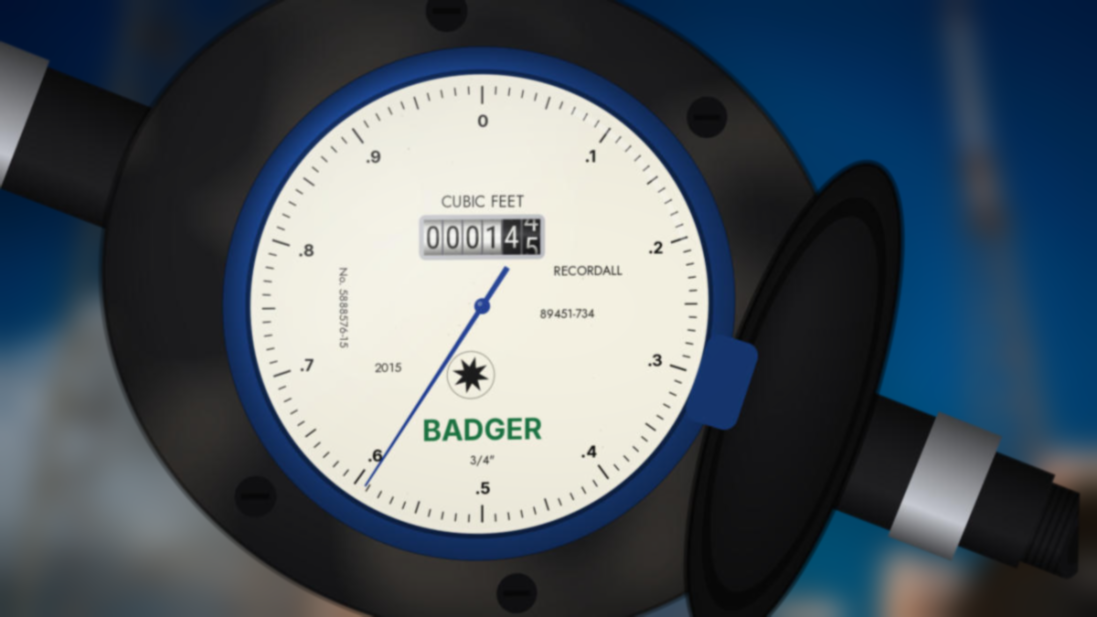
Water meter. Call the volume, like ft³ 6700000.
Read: ft³ 144.59
